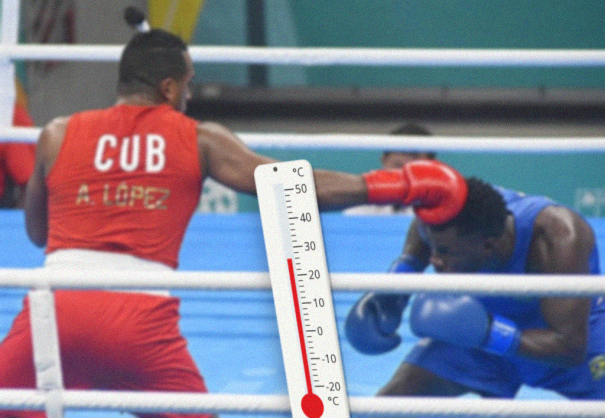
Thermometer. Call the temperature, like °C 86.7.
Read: °C 26
